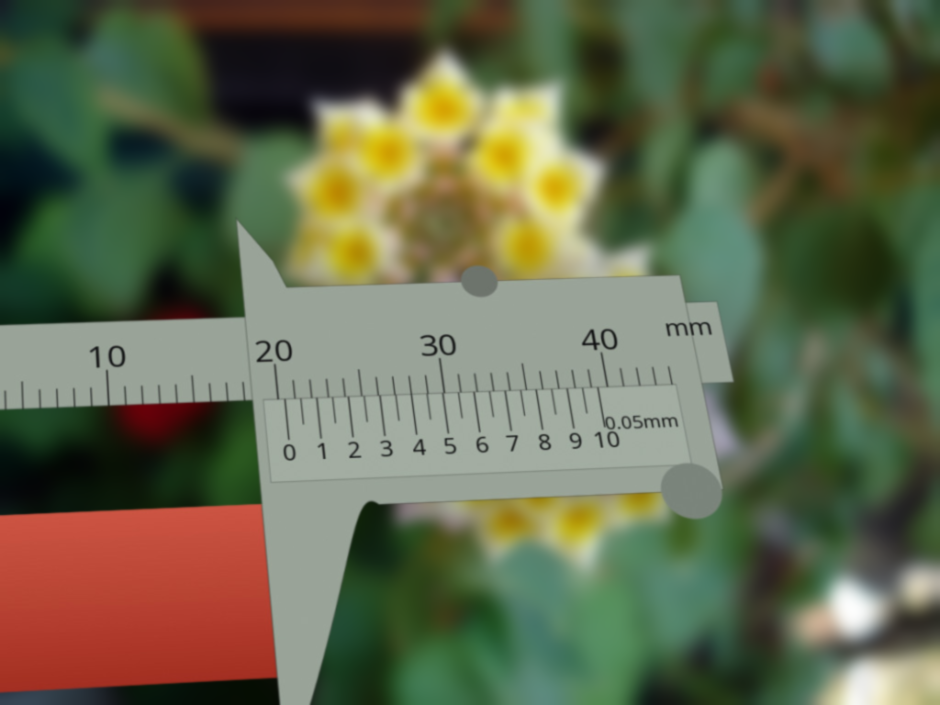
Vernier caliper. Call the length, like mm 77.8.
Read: mm 20.4
